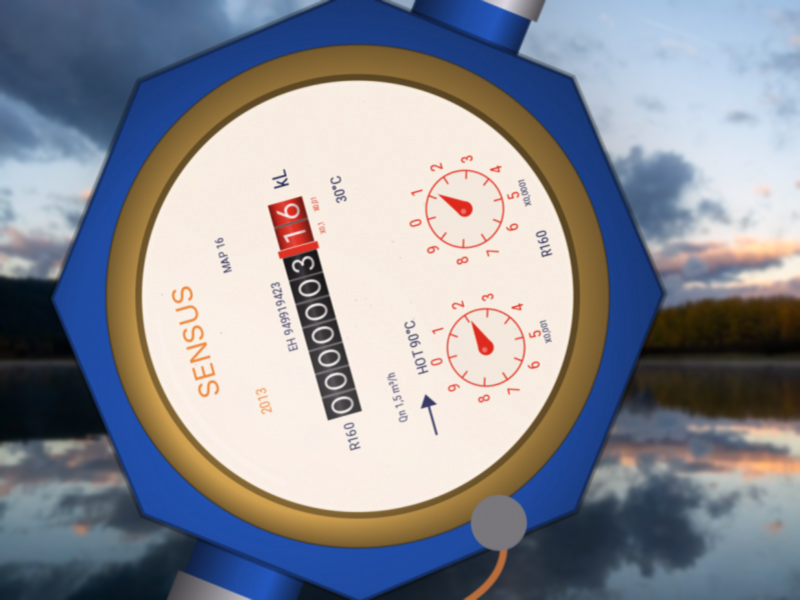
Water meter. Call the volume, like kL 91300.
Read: kL 3.1621
